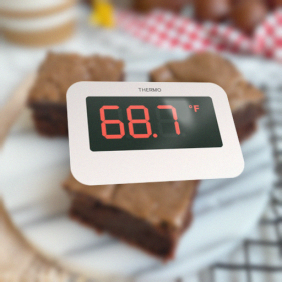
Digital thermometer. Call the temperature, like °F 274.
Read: °F 68.7
